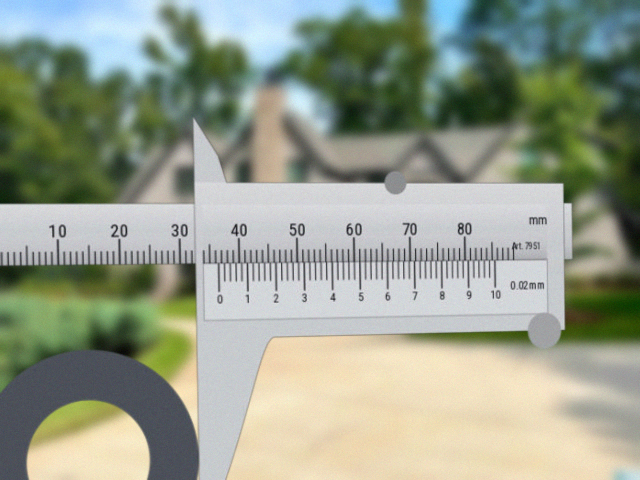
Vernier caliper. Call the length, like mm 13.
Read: mm 36.5
